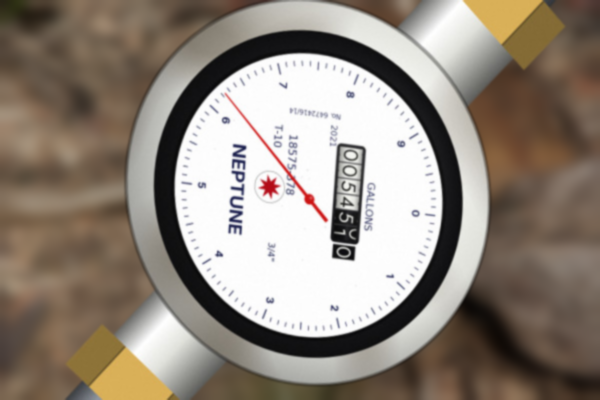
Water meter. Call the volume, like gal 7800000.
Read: gal 54506.2
